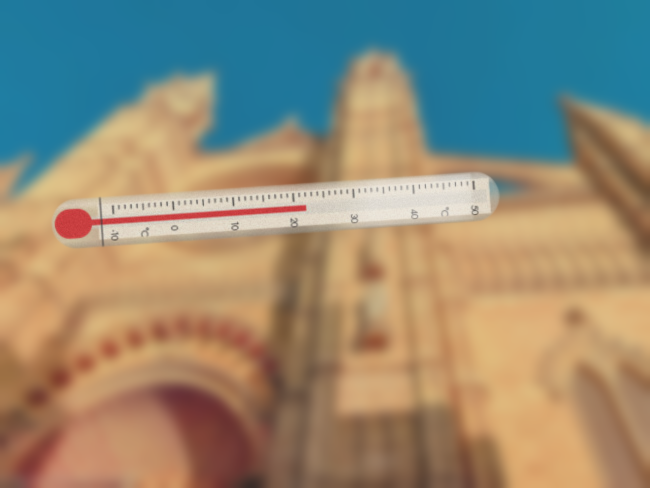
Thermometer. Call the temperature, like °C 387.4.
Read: °C 22
